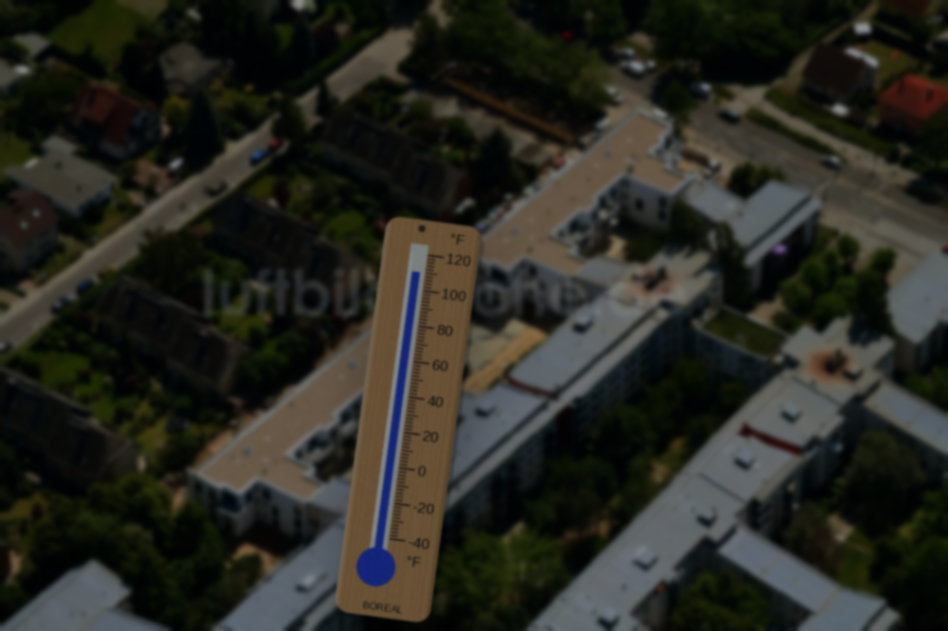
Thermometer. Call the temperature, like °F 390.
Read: °F 110
